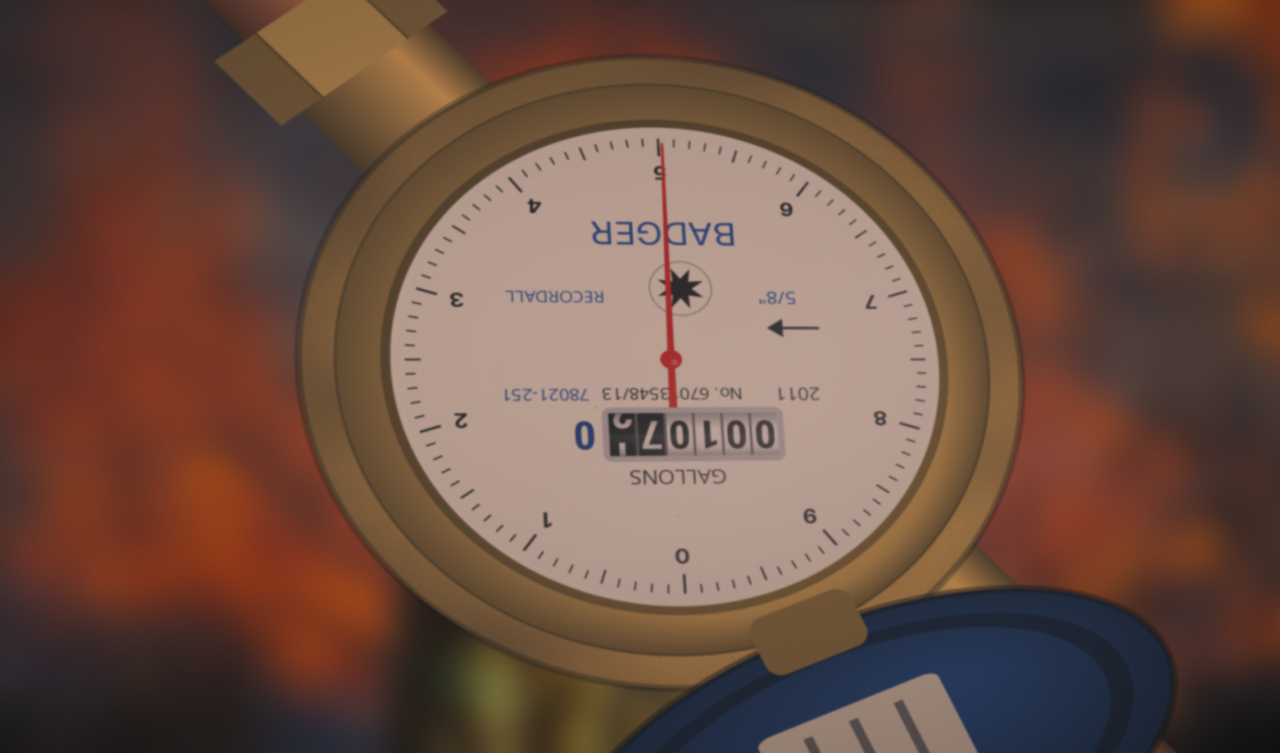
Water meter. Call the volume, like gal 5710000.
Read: gal 10715.0
